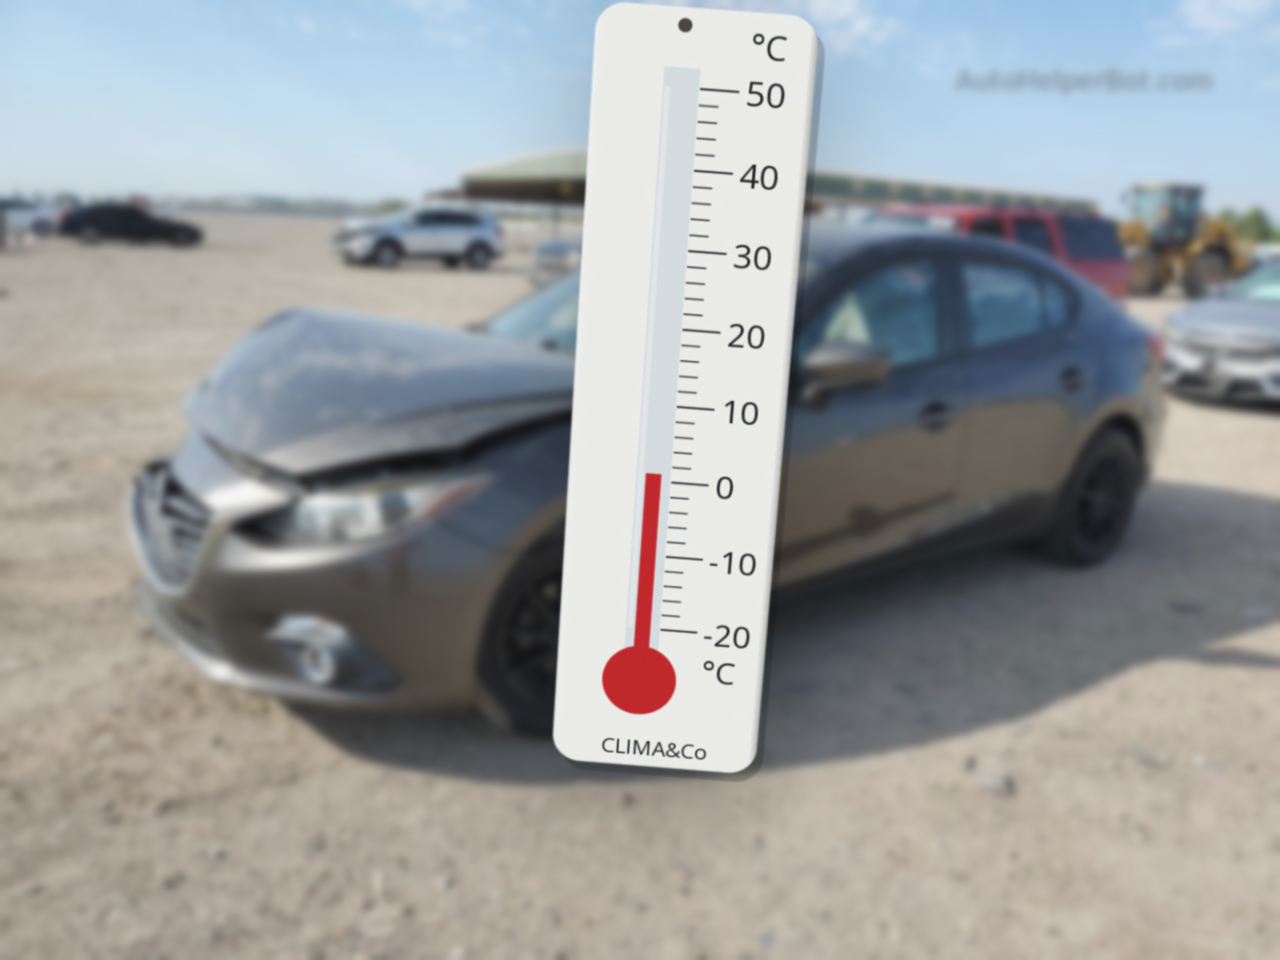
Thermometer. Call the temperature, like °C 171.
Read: °C 1
